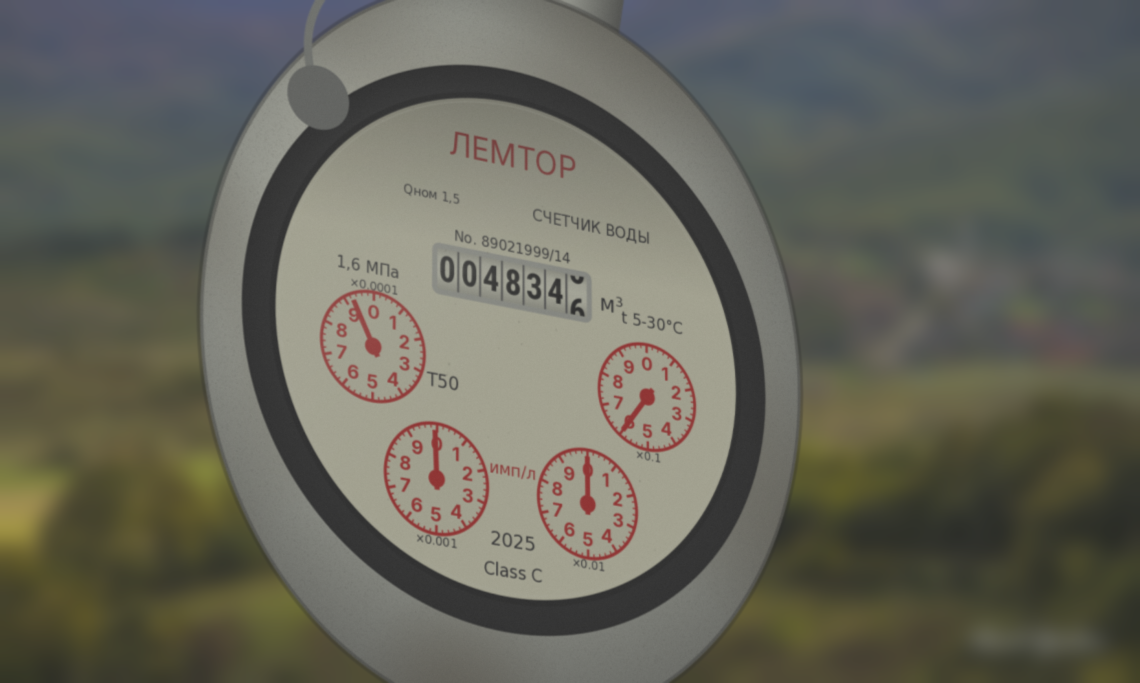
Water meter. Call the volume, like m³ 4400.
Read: m³ 48345.5999
